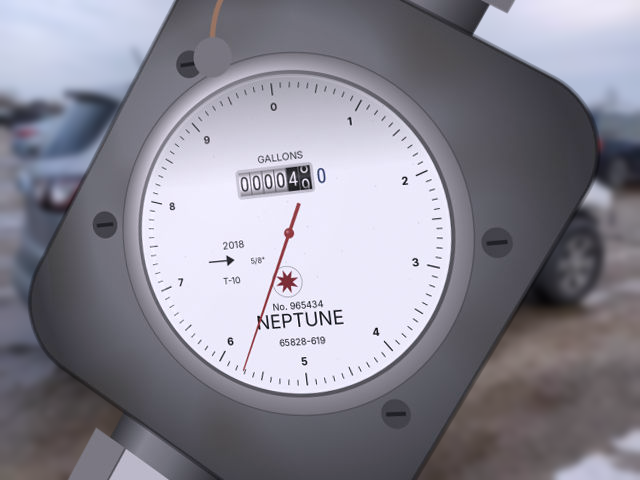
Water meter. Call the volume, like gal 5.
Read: gal 485.7
